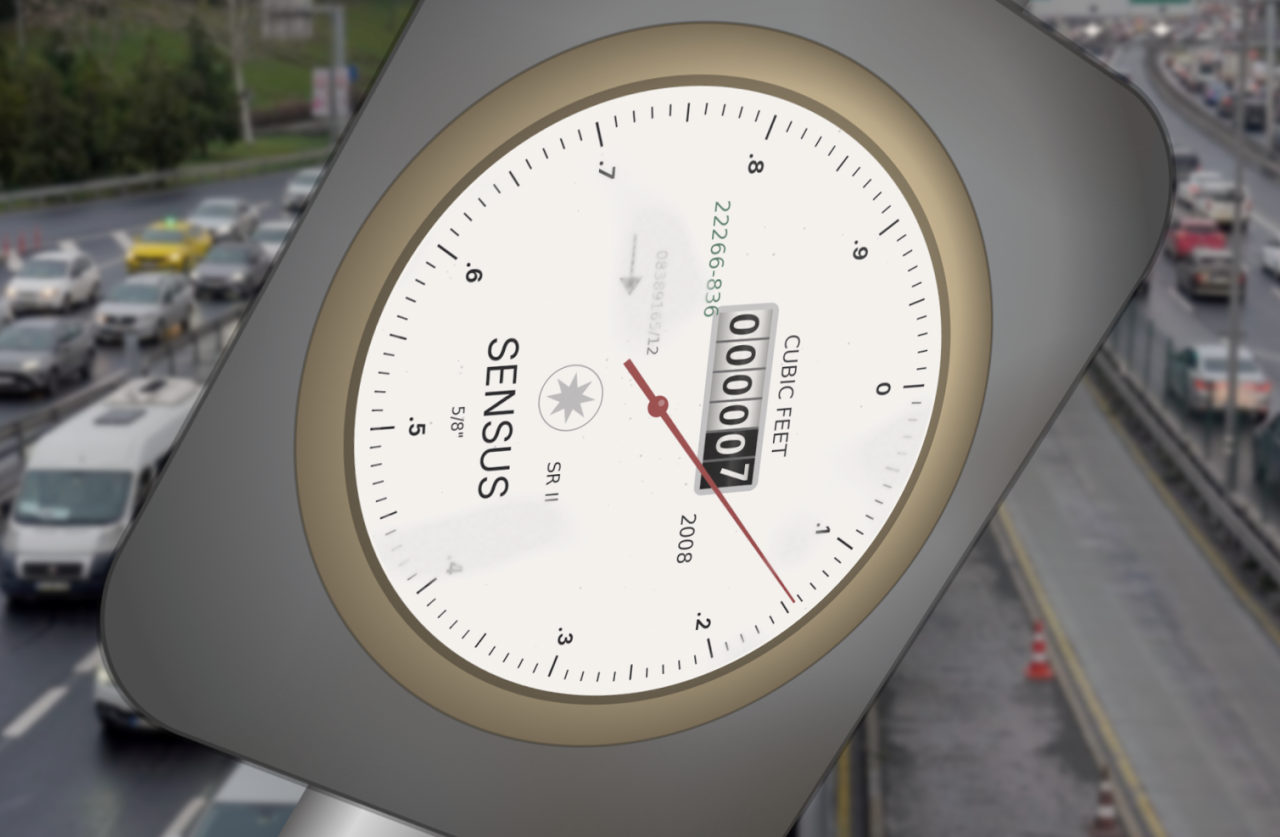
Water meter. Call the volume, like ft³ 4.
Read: ft³ 7.14
